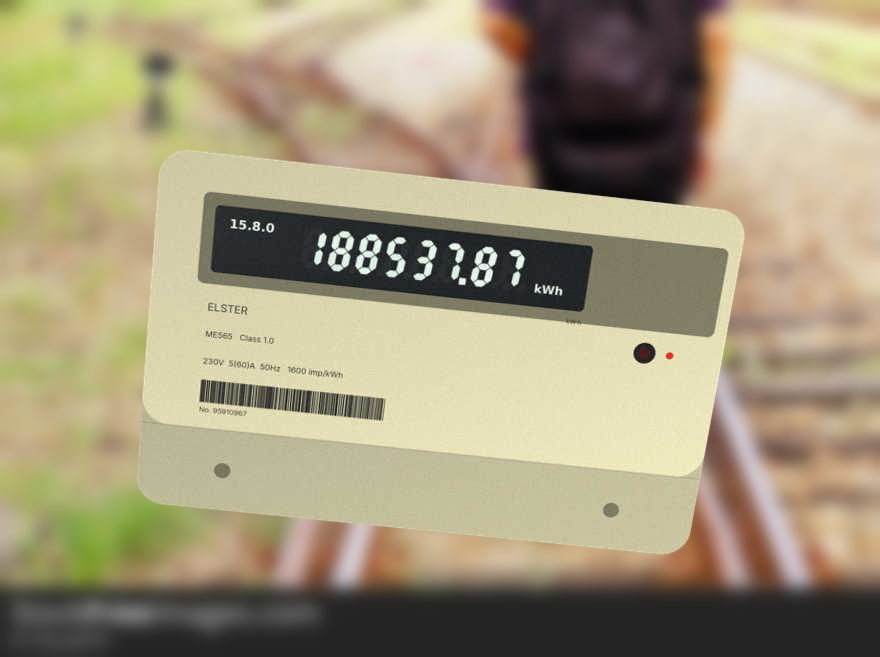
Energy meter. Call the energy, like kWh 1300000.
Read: kWh 188537.87
